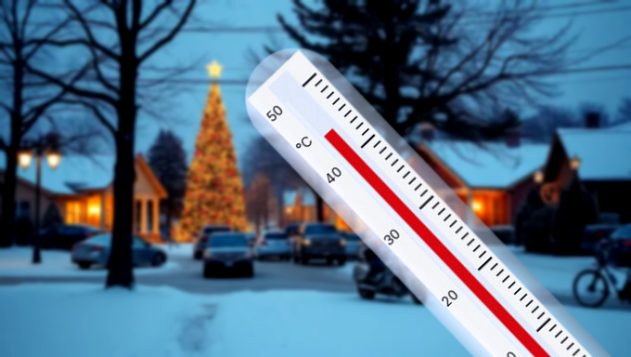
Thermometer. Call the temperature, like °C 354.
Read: °C 44
